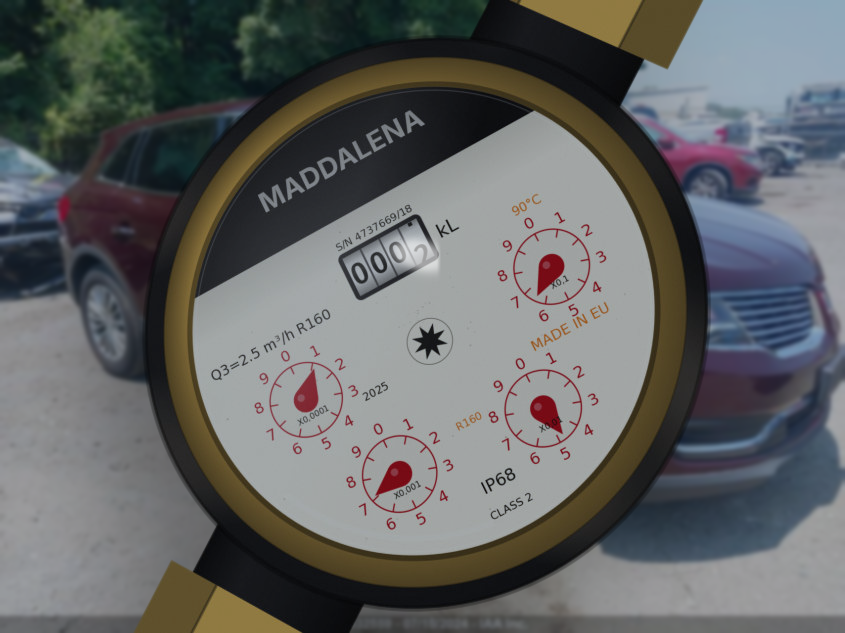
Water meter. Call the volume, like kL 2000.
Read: kL 1.6471
